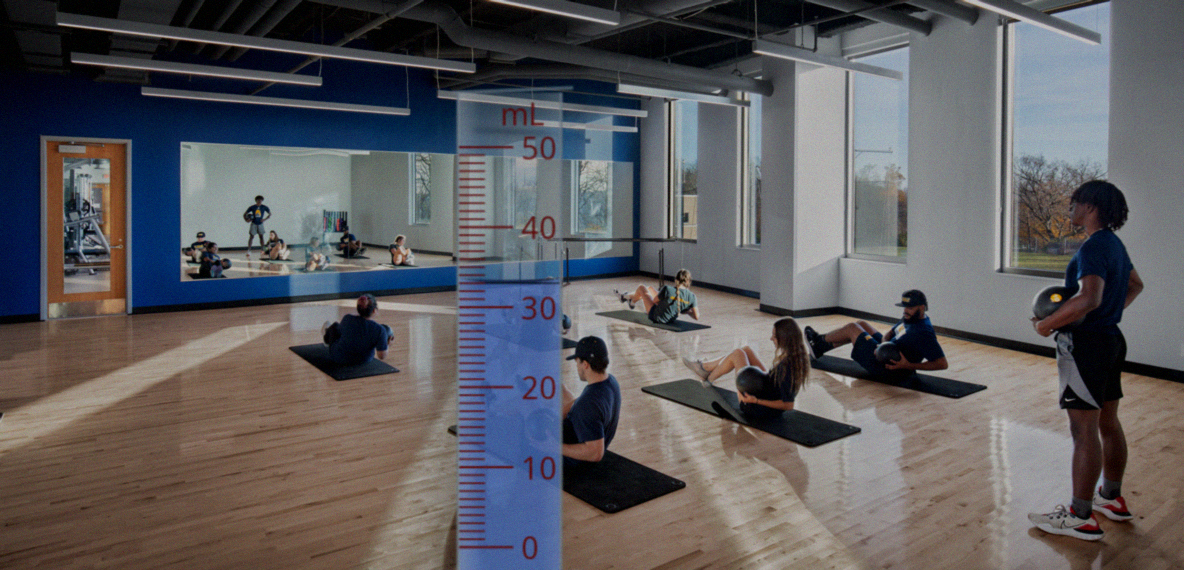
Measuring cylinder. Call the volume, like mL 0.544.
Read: mL 33
